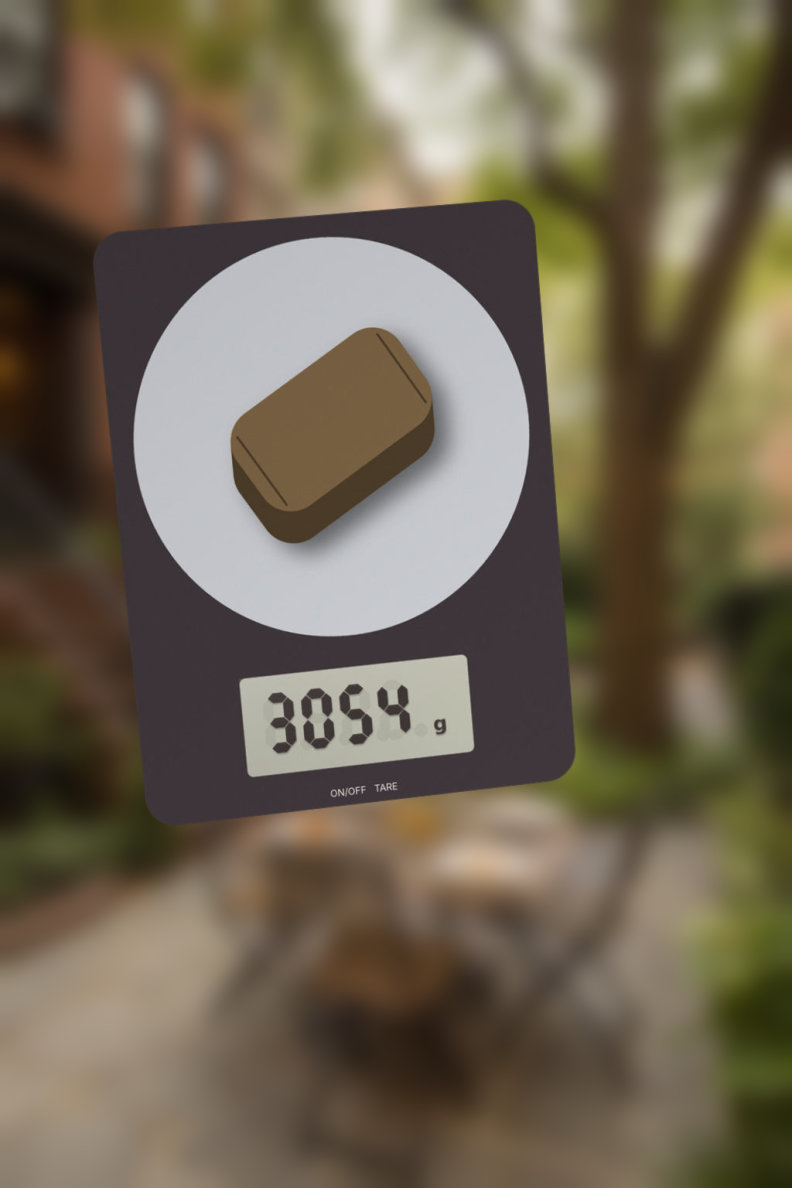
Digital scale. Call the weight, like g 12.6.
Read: g 3054
